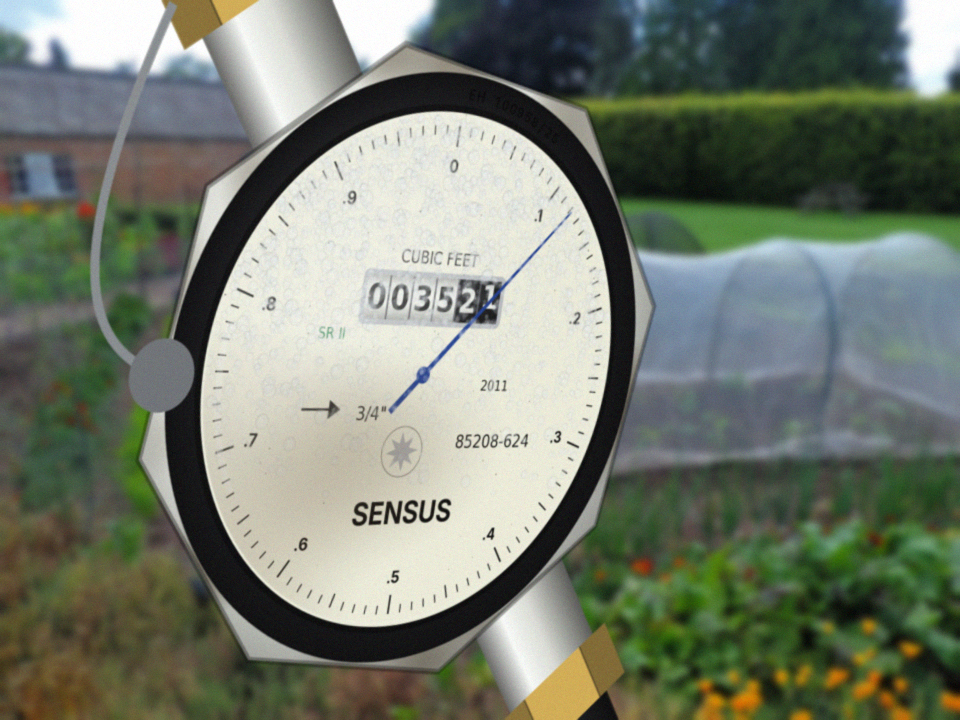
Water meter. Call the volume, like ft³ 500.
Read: ft³ 3521.12
